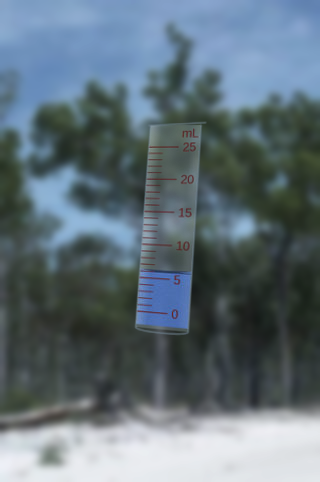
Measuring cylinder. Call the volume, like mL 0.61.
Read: mL 6
